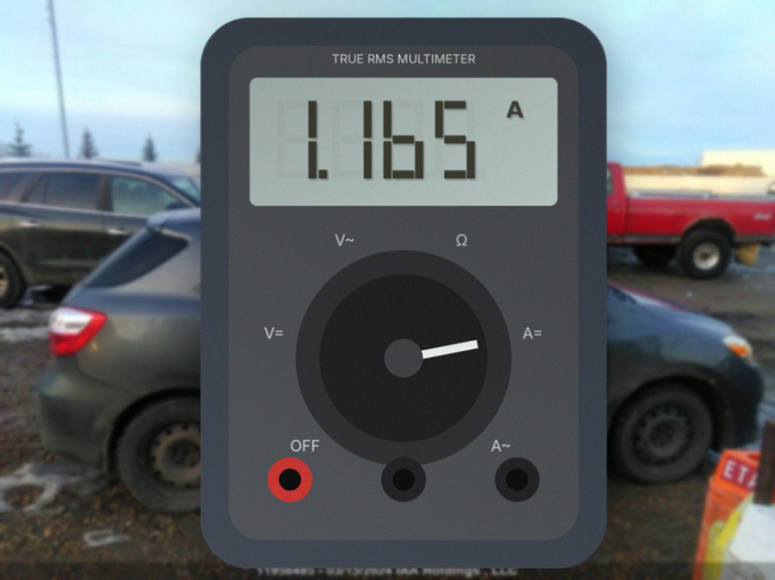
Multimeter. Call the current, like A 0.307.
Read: A 1.165
